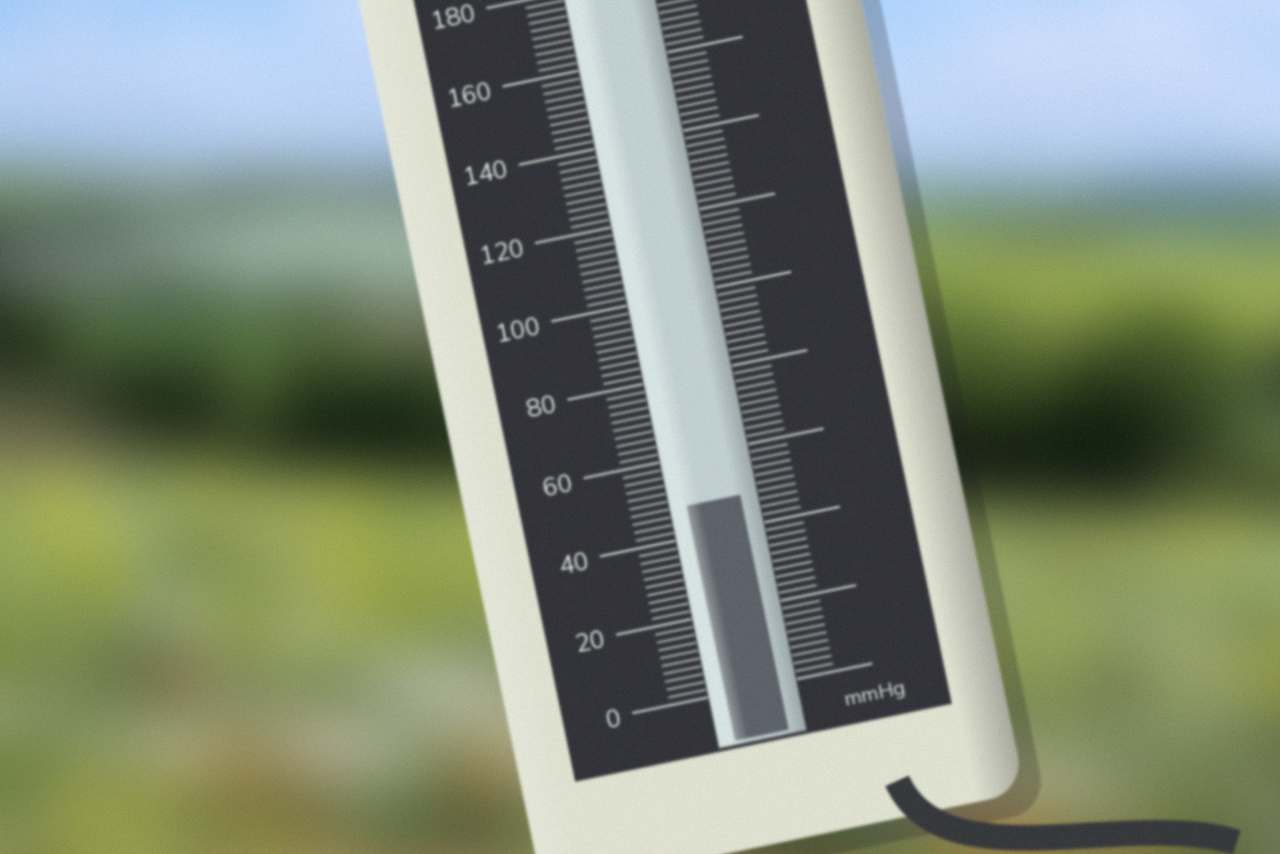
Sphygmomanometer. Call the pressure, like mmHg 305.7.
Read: mmHg 48
